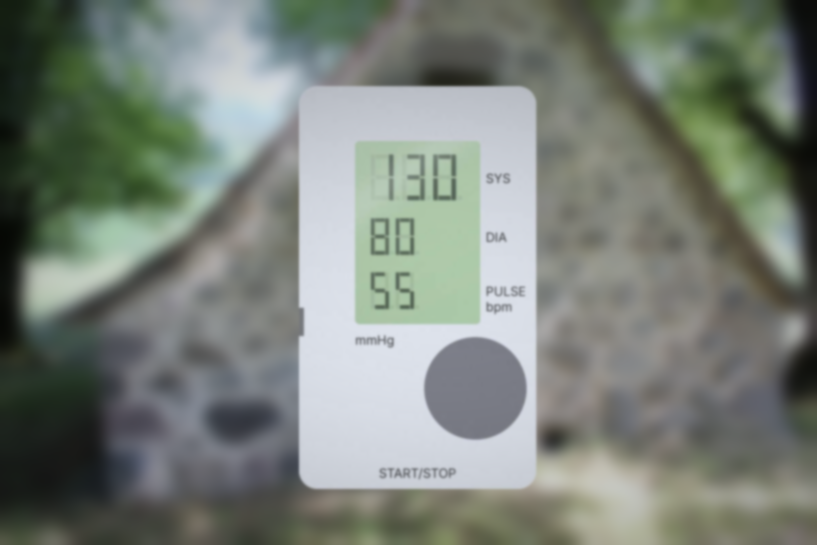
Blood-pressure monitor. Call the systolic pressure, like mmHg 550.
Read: mmHg 130
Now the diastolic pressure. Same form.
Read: mmHg 80
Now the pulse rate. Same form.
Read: bpm 55
